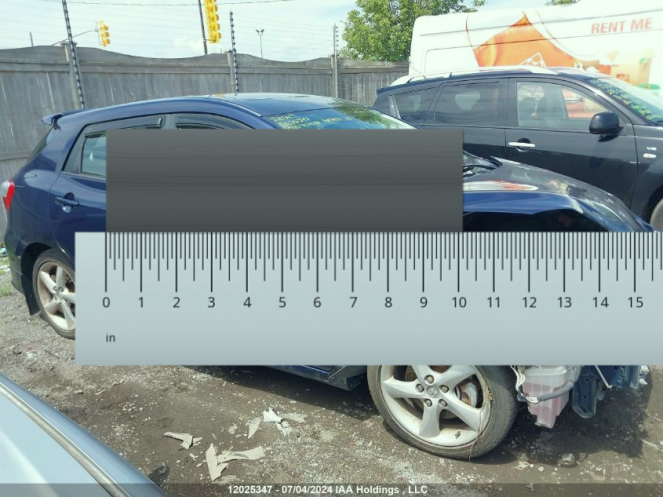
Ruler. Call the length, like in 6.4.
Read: in 10.125
